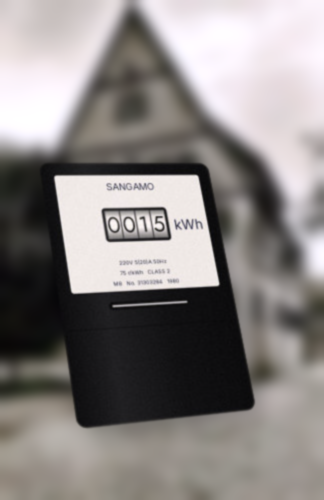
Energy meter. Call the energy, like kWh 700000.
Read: kWh 15
